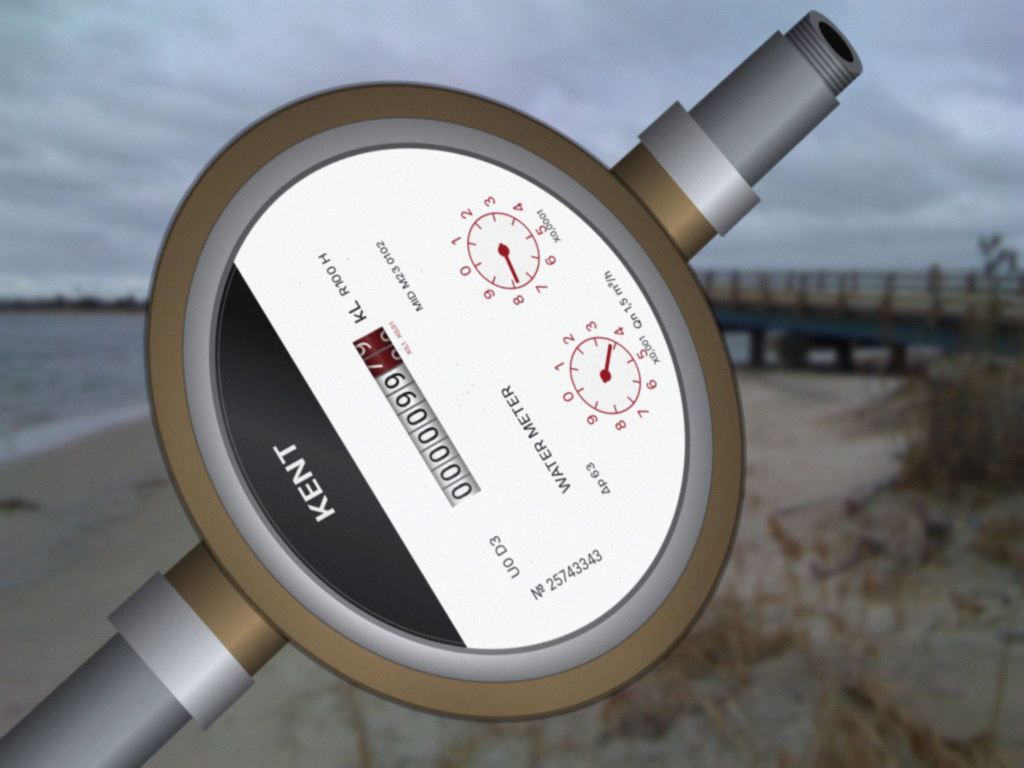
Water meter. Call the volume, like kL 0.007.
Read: kL 99.7937
